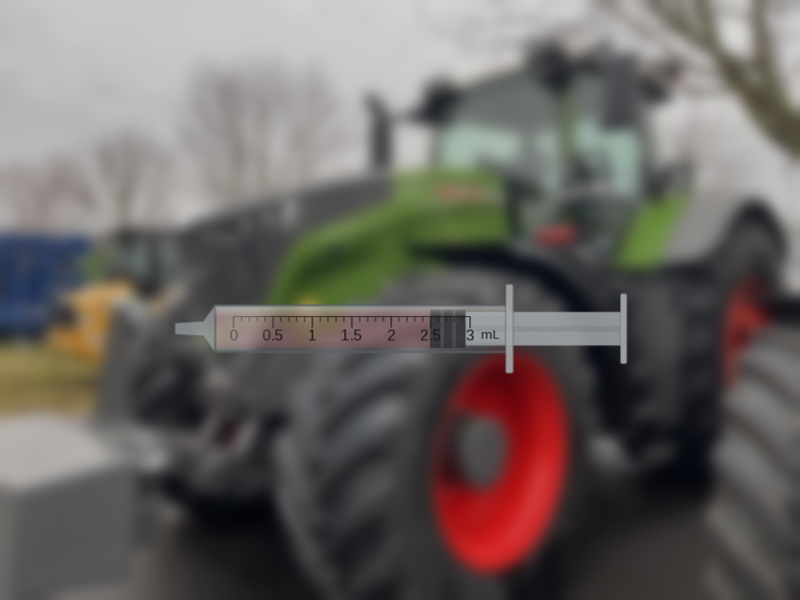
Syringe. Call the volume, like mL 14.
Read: mL 2.5
